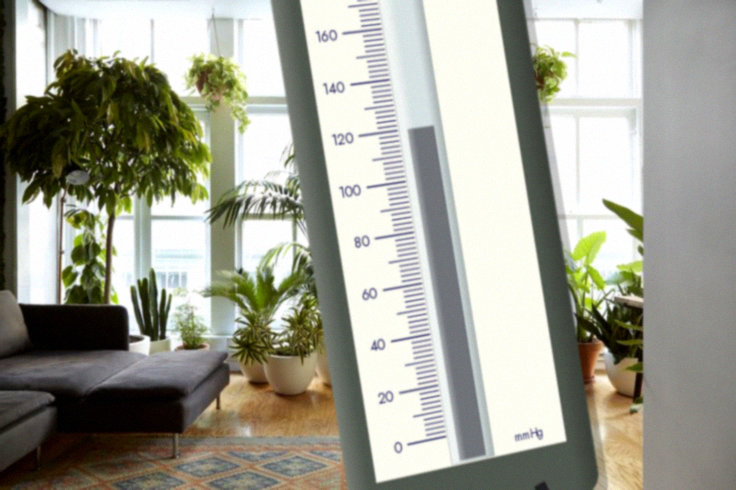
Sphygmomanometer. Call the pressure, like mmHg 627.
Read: mmHg 120
